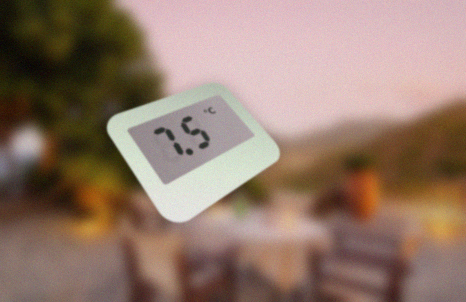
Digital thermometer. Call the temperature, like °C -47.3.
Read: °C 7.5
